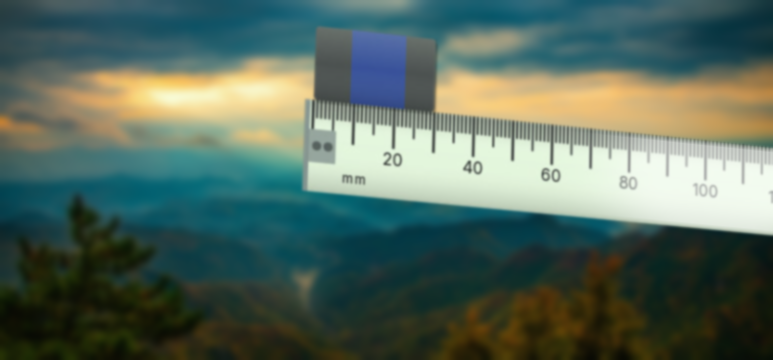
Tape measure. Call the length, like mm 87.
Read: mm 30
